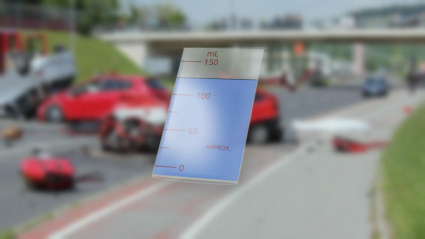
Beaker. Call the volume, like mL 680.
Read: mL 125
